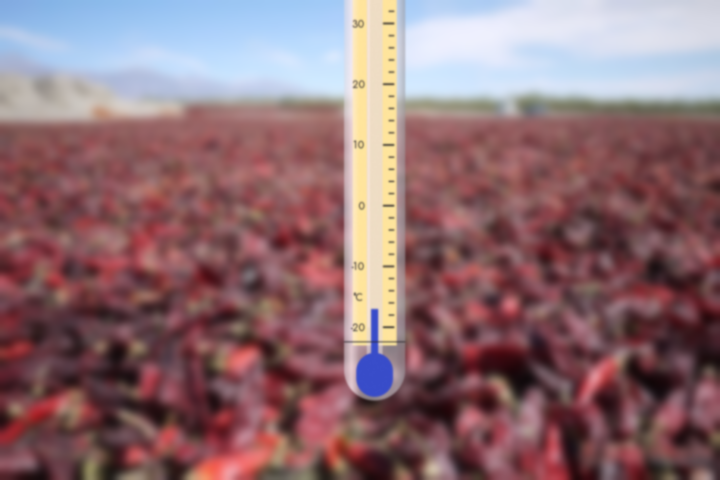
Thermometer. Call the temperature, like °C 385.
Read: °C -17
